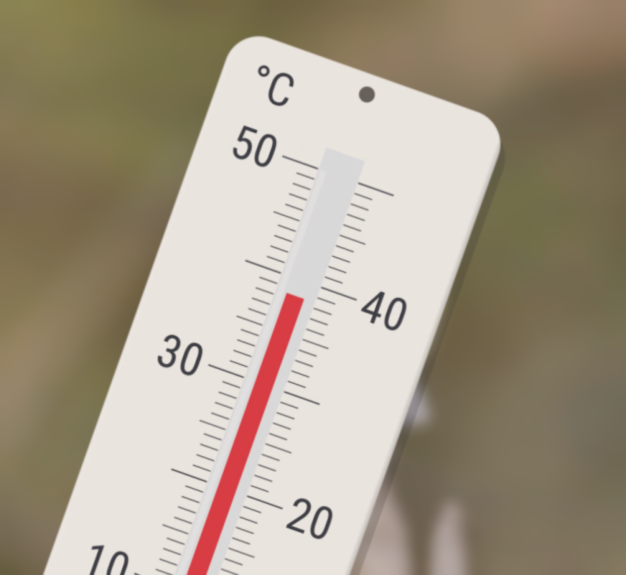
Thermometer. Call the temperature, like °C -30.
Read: °C 38.5
